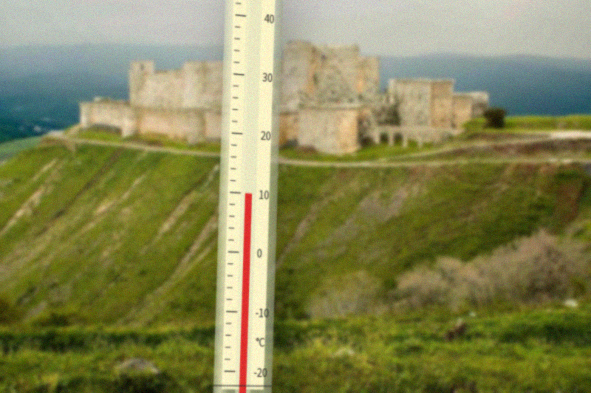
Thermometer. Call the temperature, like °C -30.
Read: °C 10
